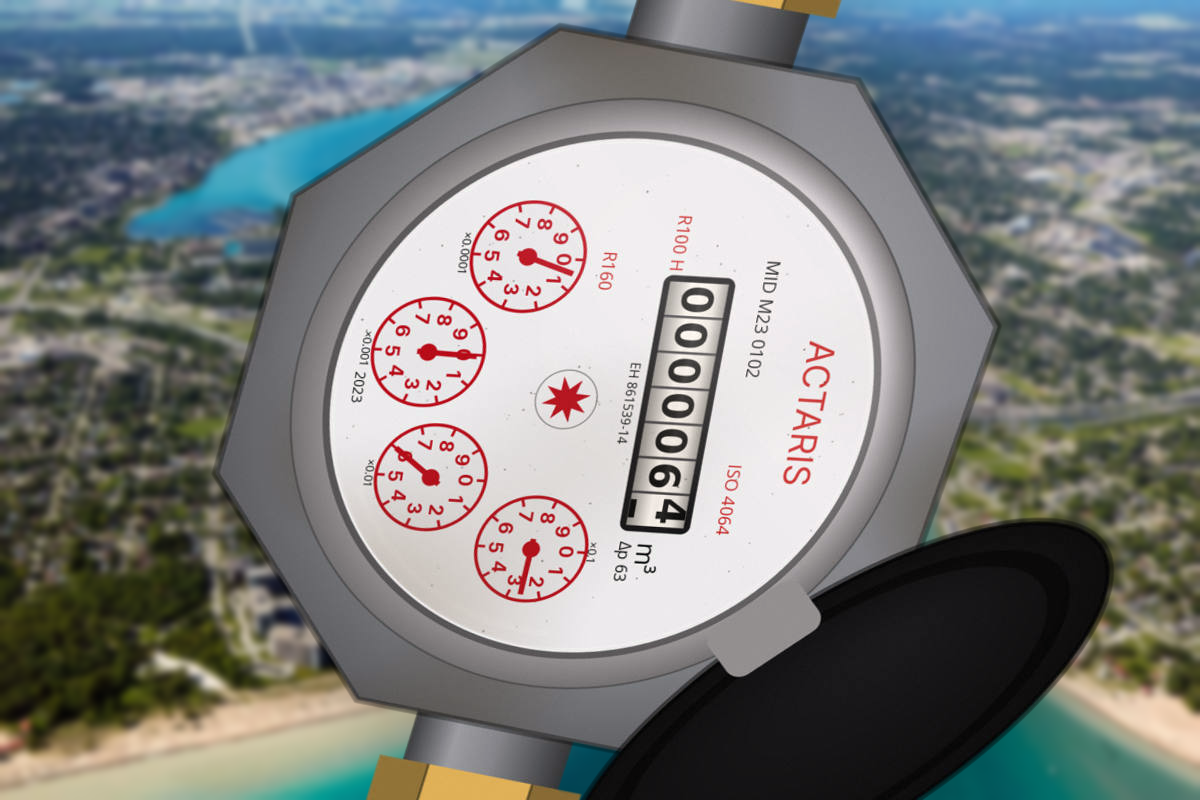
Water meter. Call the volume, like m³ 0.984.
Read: m³ 64.2600
